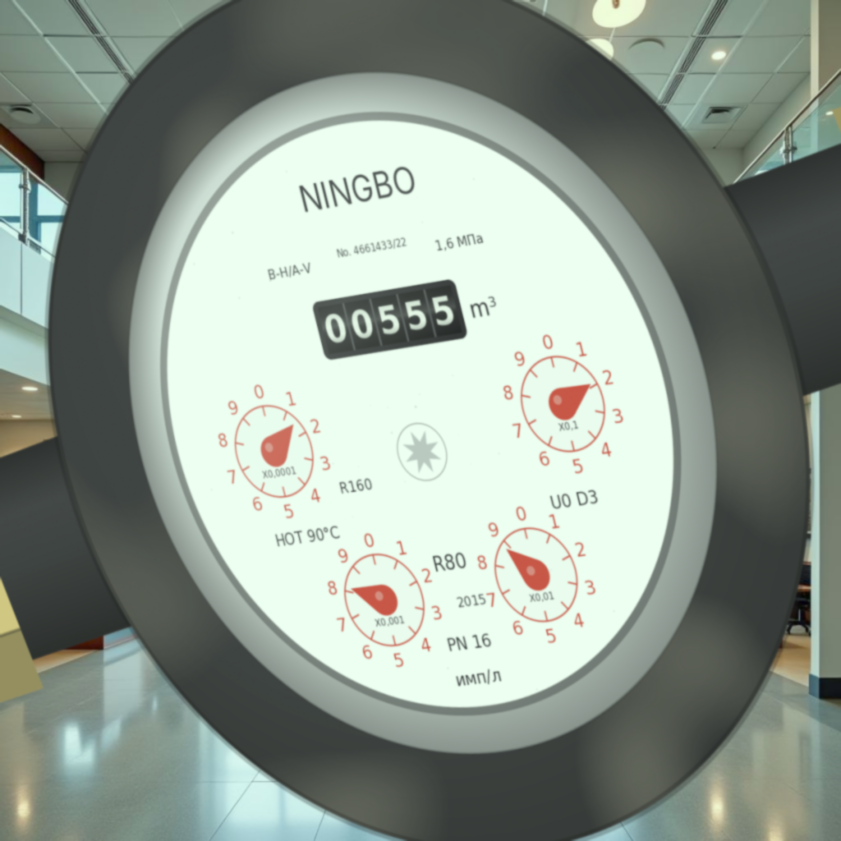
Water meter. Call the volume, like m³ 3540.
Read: m³ 555.1881
